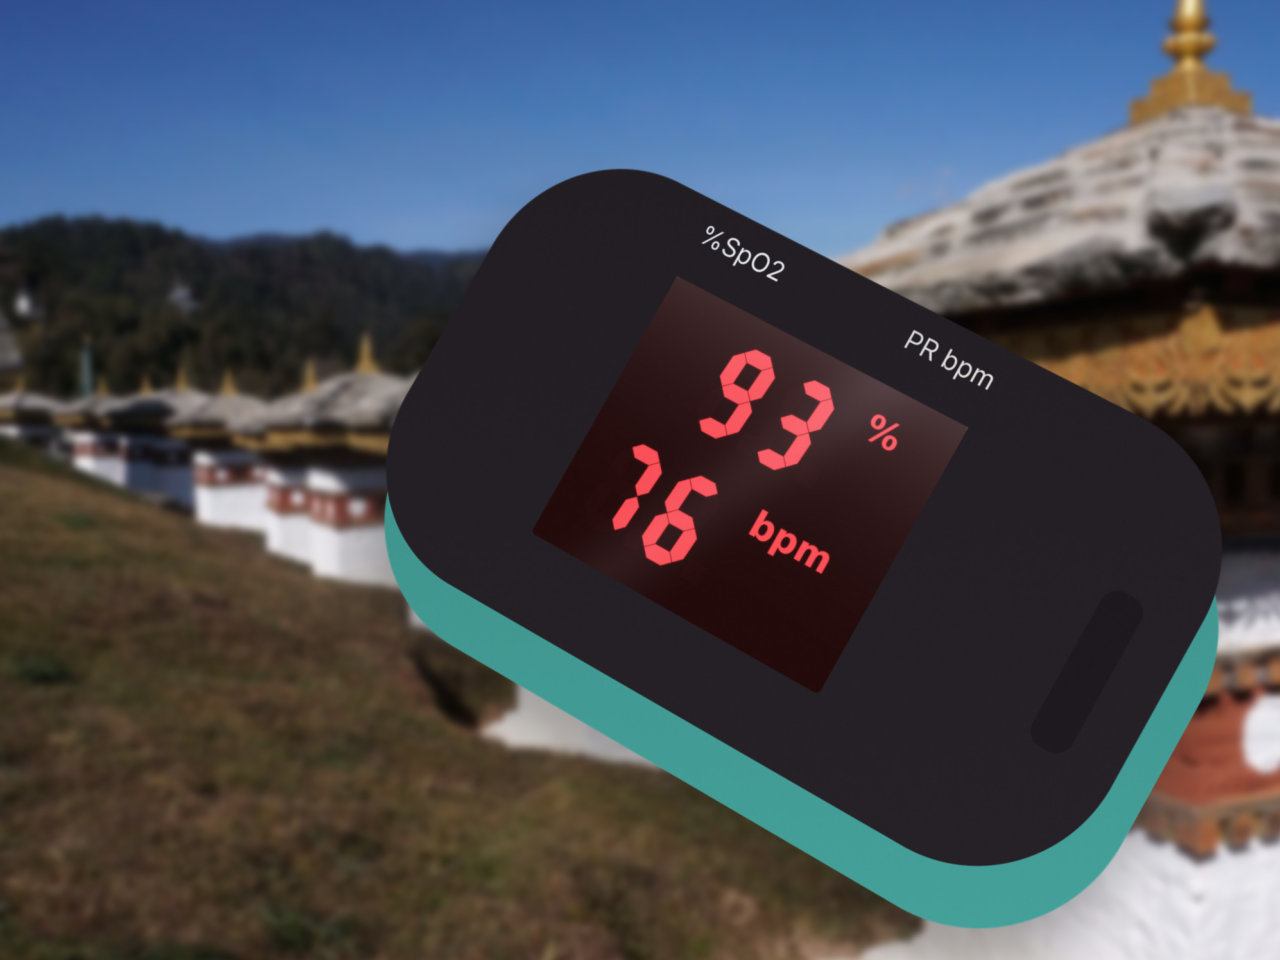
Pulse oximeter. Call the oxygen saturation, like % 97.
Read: % 93
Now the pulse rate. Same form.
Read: bpm 76
